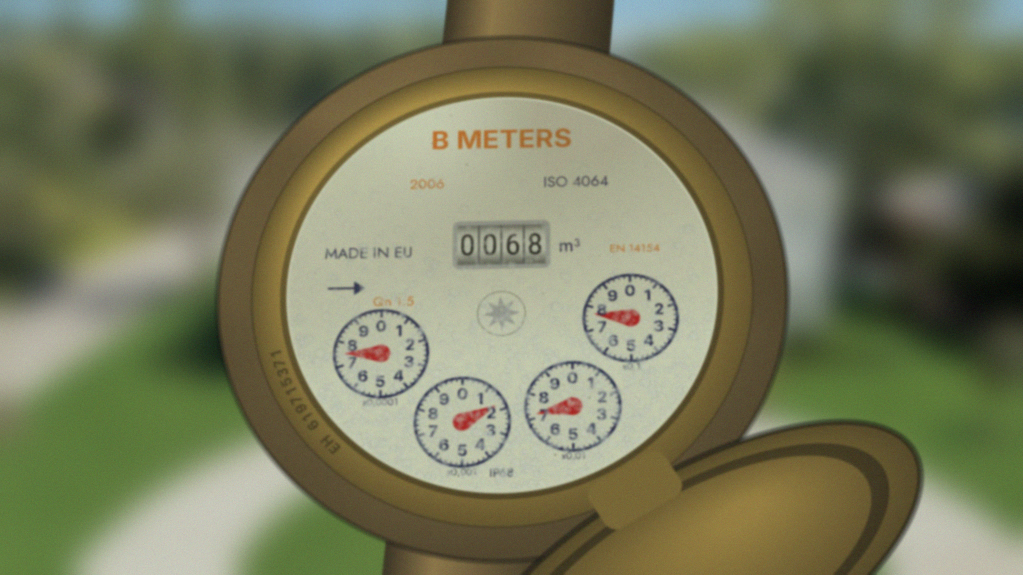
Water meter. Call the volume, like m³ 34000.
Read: m³ 68.7717
